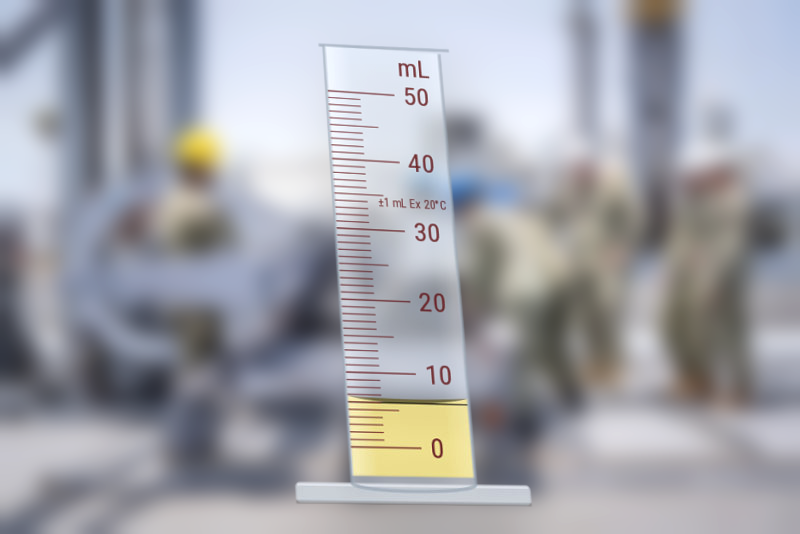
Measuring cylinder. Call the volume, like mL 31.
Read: mL 6
